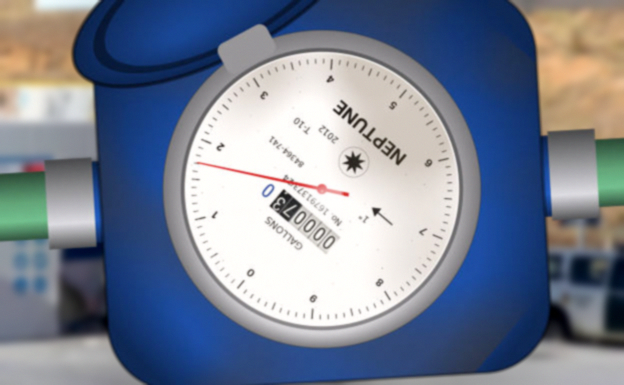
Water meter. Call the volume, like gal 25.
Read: gal 731.7
